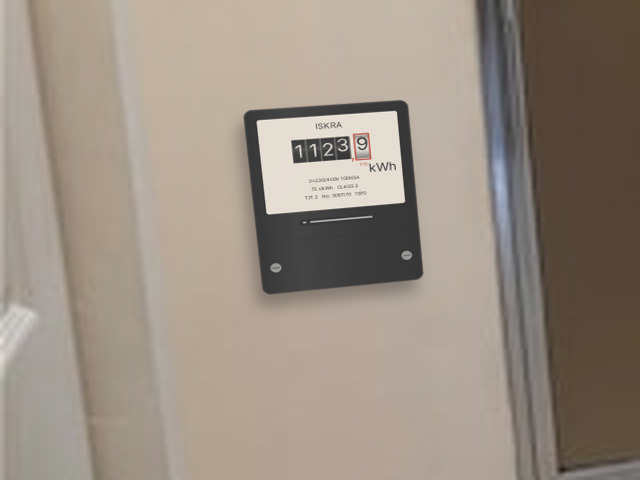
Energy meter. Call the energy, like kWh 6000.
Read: kWh 1123.9
